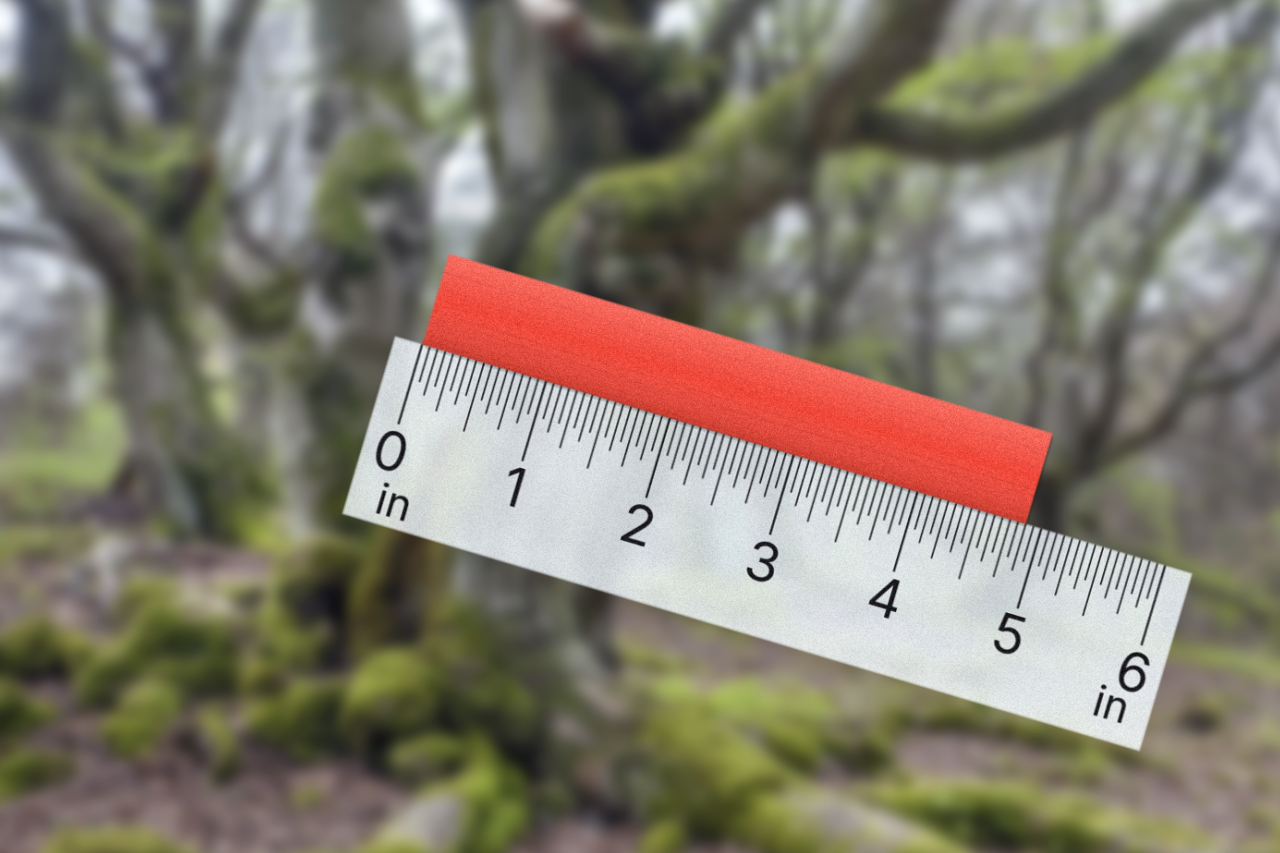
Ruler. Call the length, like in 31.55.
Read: in 4.875
